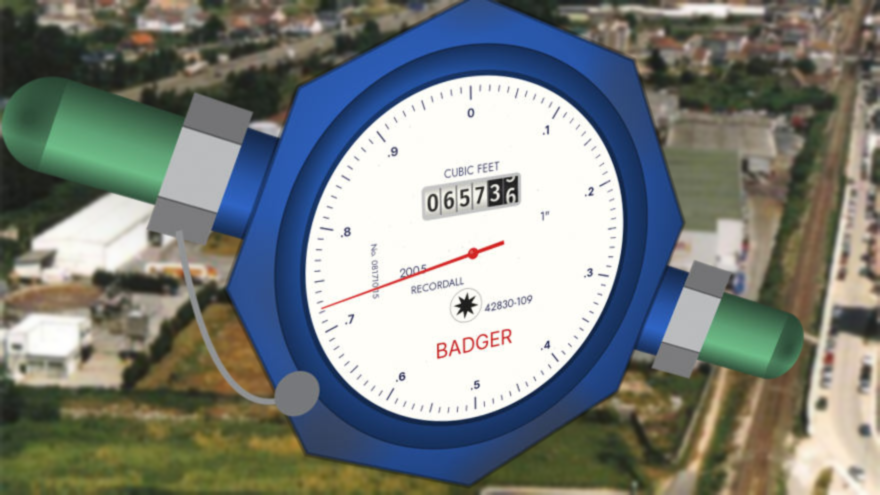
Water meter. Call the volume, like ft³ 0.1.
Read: ft³ 65735.72
